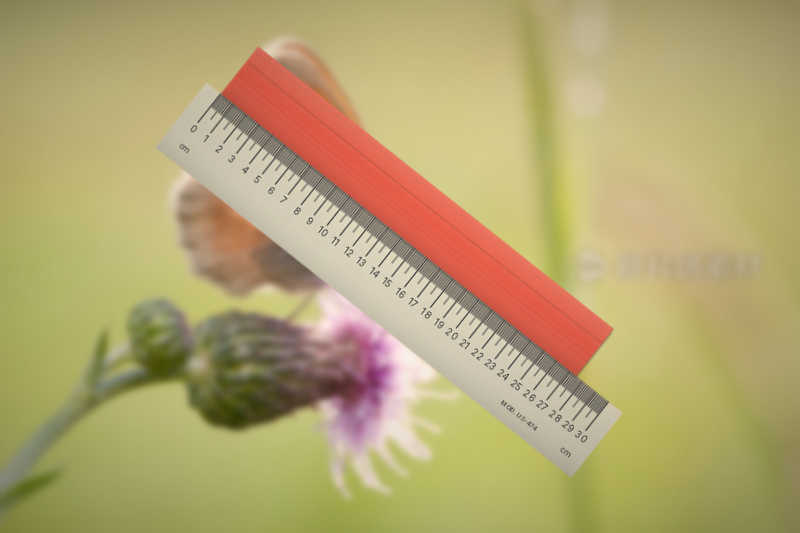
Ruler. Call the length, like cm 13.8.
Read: cm 27.5
